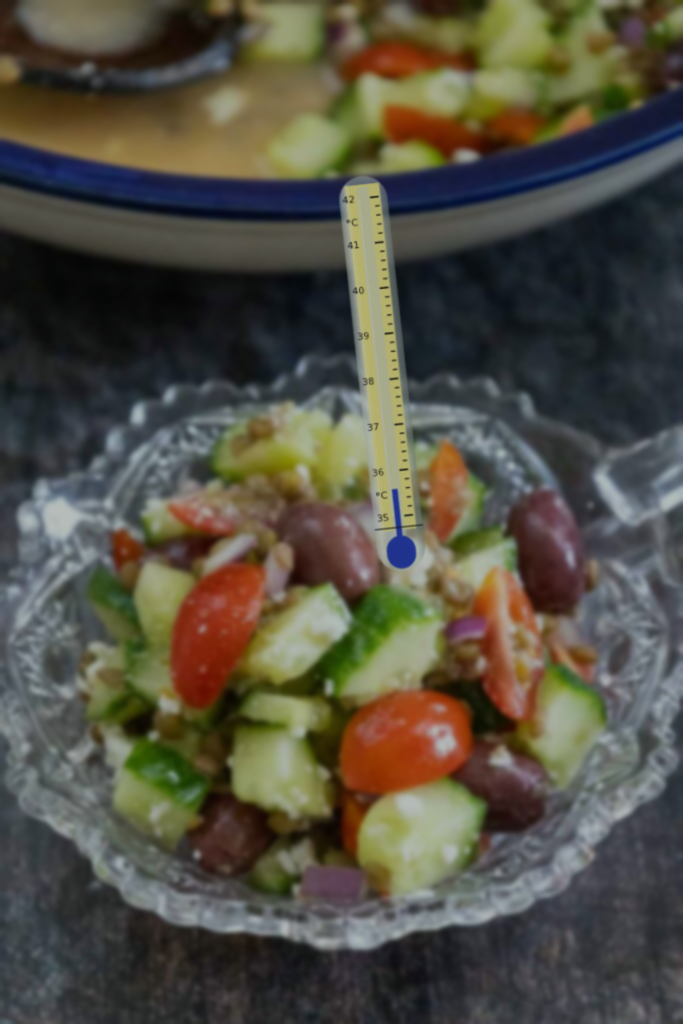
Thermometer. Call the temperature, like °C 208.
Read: °C 35.6
